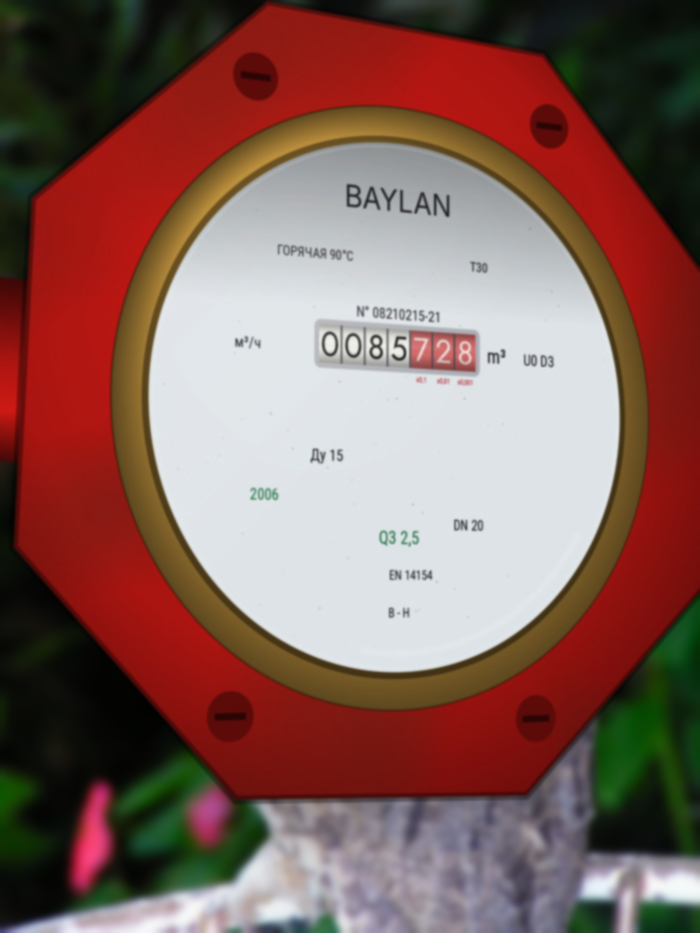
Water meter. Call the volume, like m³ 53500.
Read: m³ 85.728
